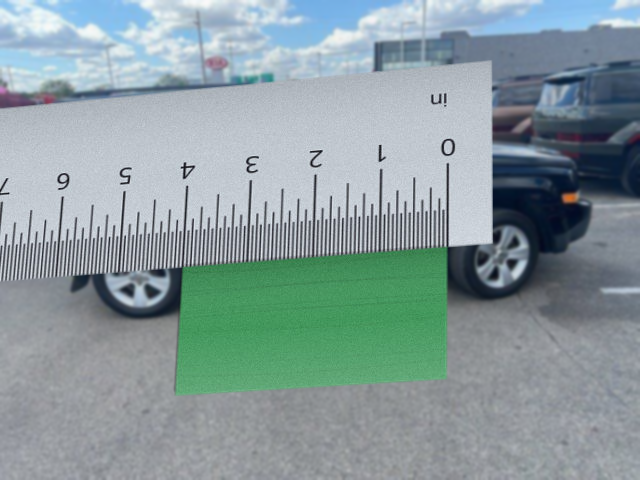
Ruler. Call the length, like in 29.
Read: in 4
